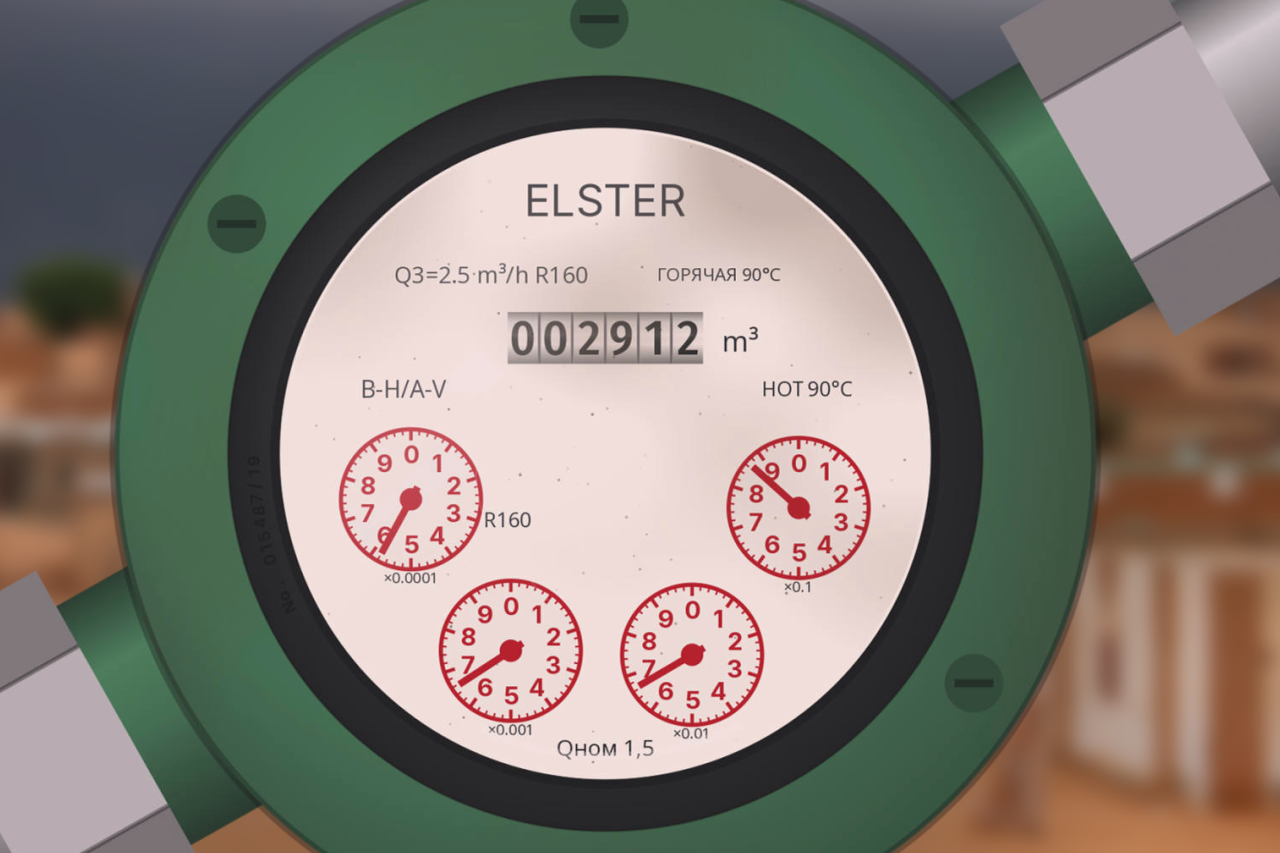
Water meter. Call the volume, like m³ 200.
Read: m³ 2912.8665
